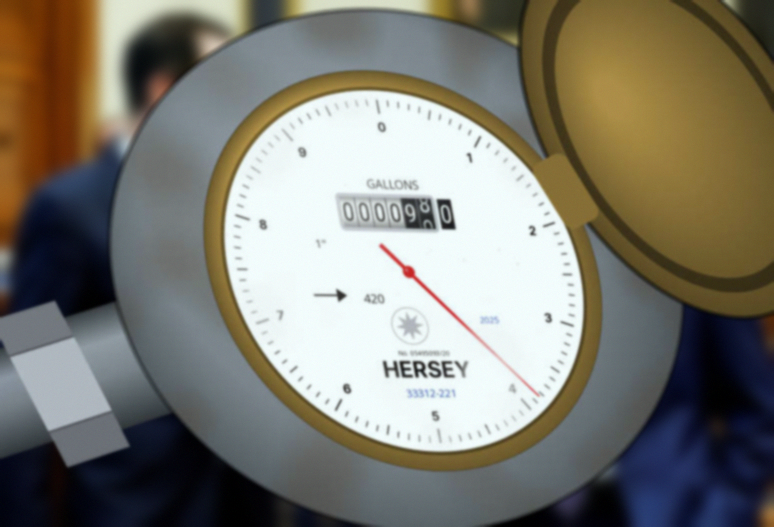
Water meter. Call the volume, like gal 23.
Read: gal 983.8
